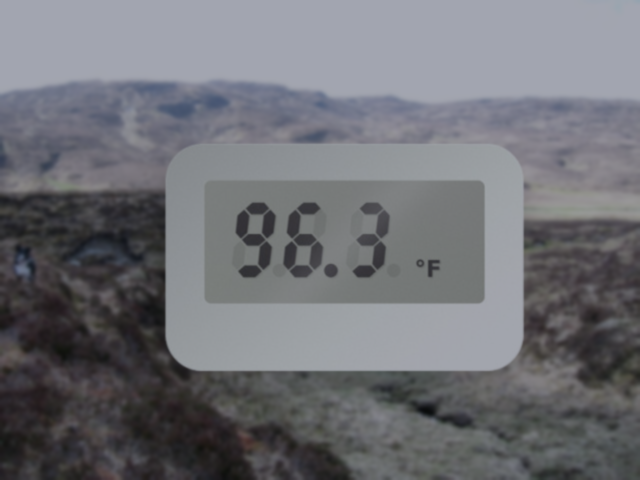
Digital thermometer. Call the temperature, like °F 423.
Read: °F 96.3
